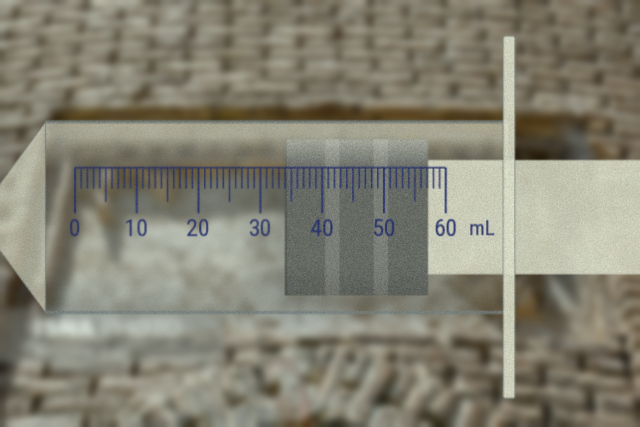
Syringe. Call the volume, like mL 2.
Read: mL 34
